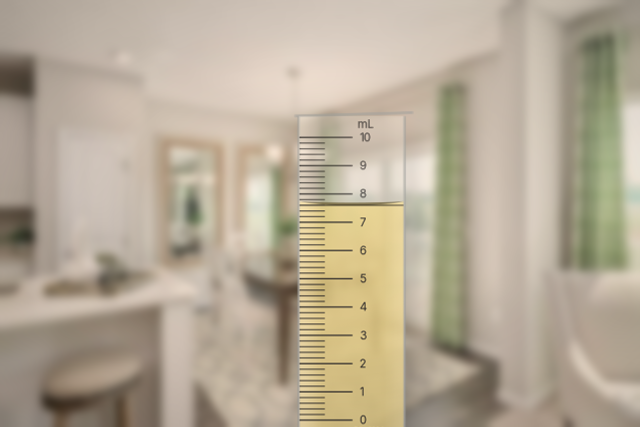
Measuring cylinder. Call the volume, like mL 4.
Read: mL 7.6
